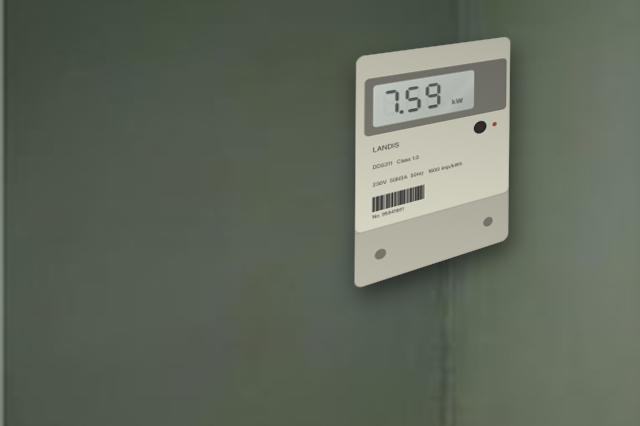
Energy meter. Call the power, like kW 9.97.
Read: kW 7.59
